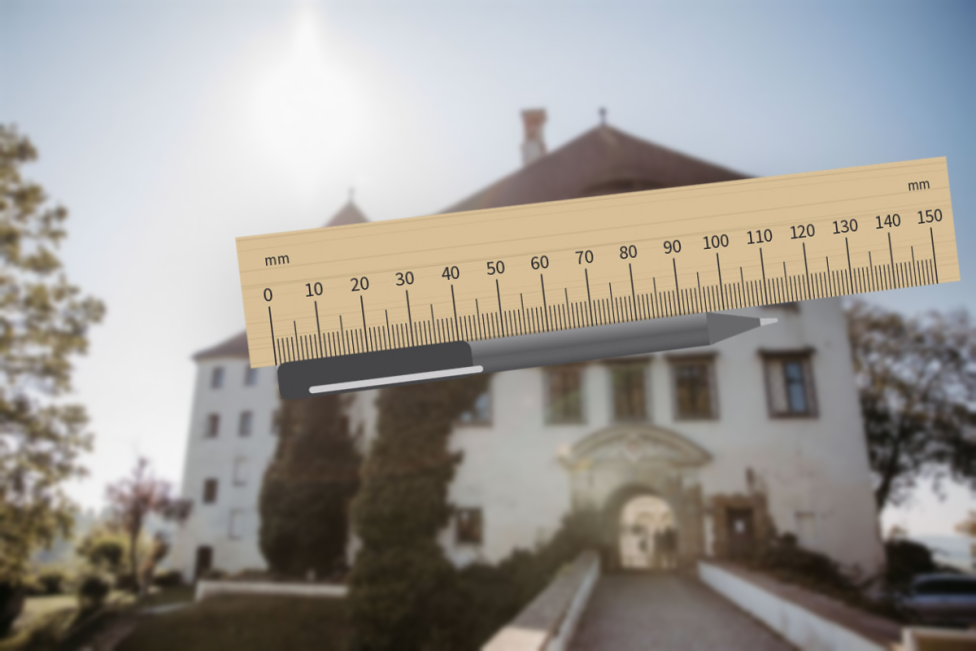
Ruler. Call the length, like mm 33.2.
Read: mm 112
